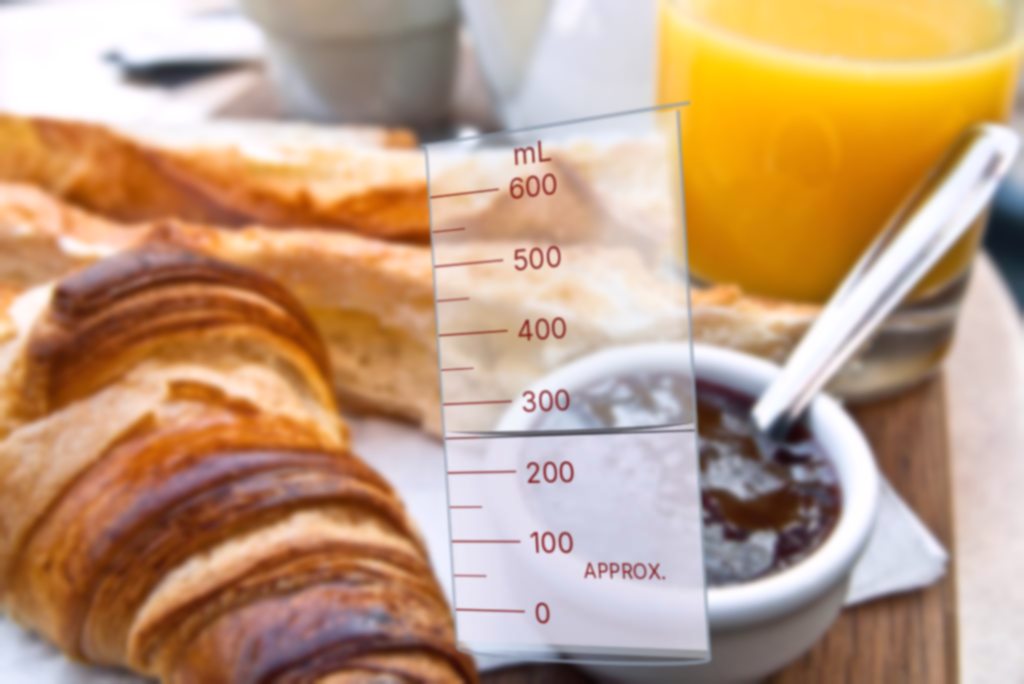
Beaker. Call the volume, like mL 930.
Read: mL 250
